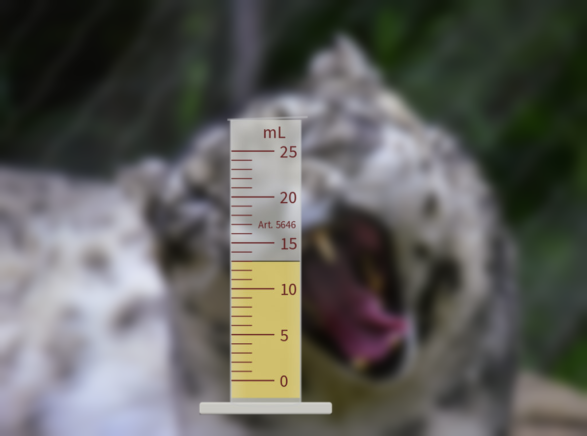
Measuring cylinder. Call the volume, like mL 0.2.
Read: mL 13
